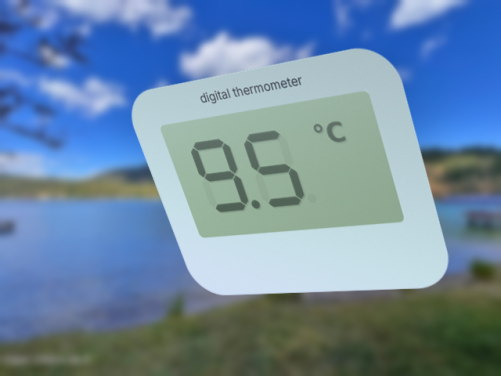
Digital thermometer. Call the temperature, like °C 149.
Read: °C 9.5
